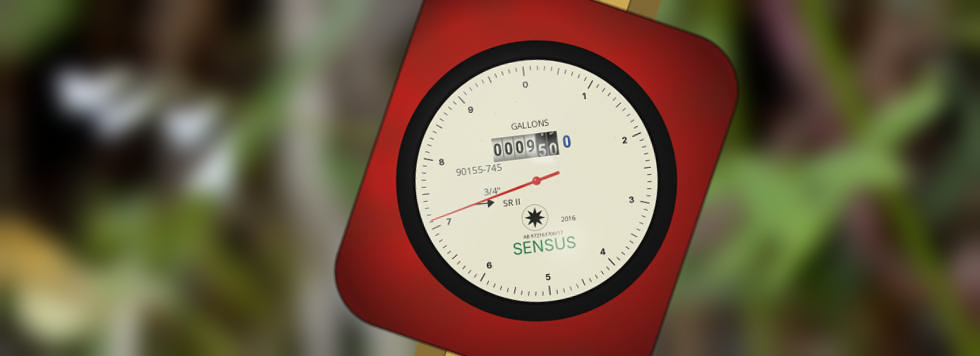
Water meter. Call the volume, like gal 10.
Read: gal 9497.1
